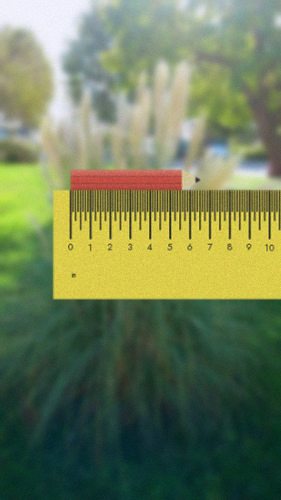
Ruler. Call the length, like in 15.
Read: in 6.5
